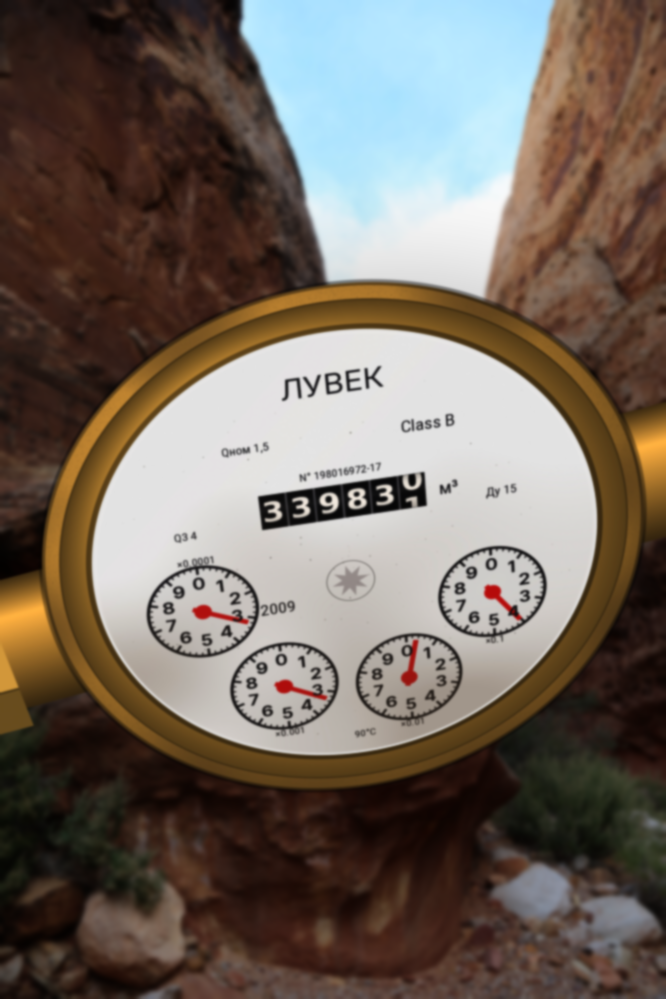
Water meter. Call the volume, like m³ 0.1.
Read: m³ 339830.4033
